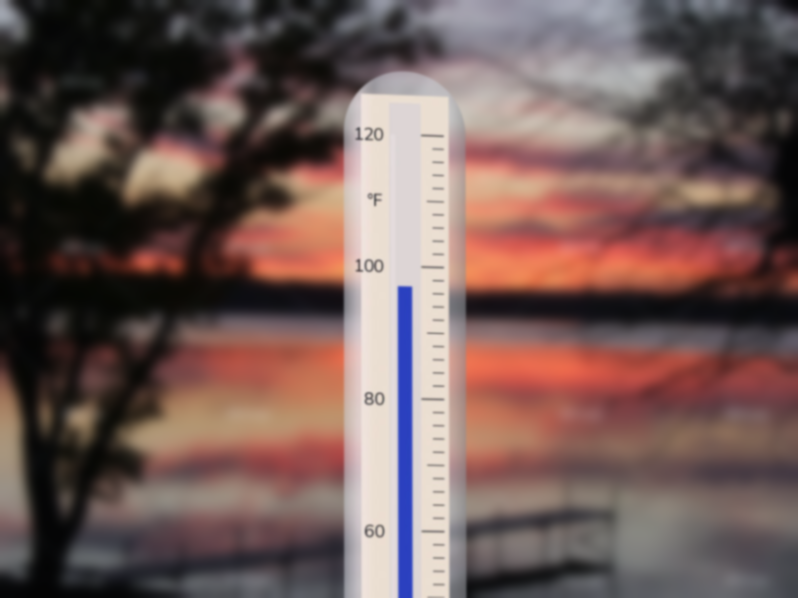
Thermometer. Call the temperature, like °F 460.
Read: °F 97
